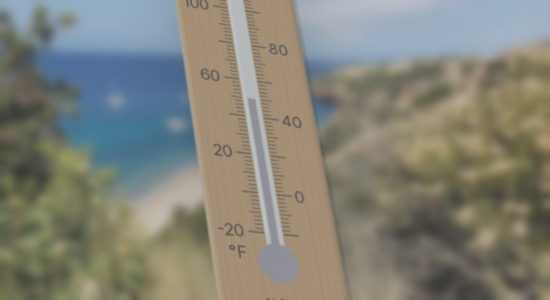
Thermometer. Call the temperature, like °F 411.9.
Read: °F 50
